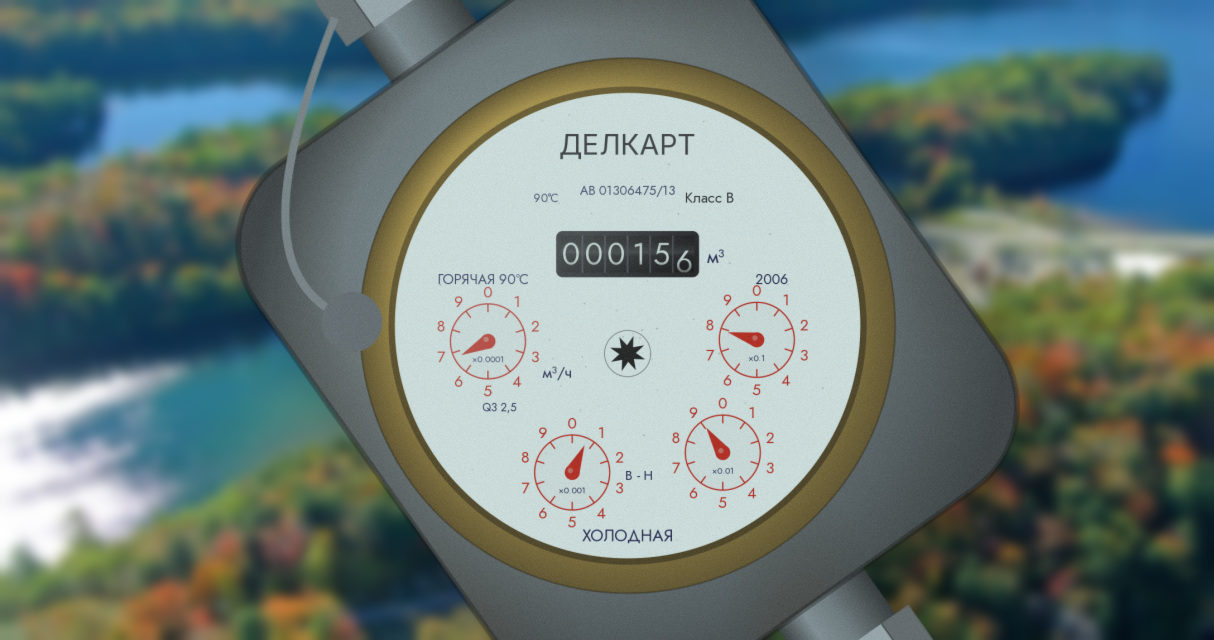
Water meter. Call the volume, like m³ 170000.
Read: m³ 155.7906
